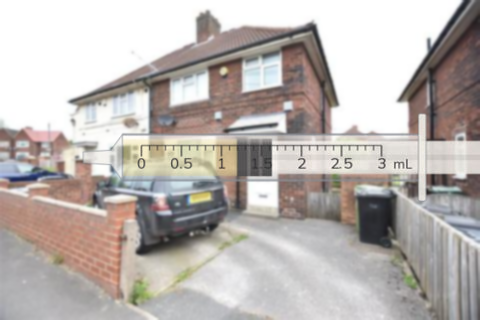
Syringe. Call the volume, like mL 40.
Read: mL 1.2
